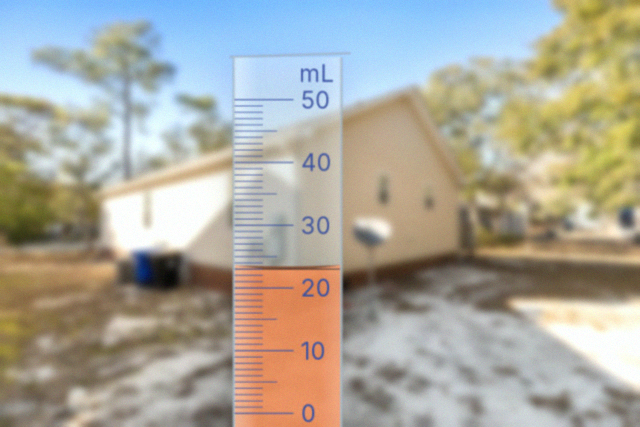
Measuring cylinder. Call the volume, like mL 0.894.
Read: mL 23
